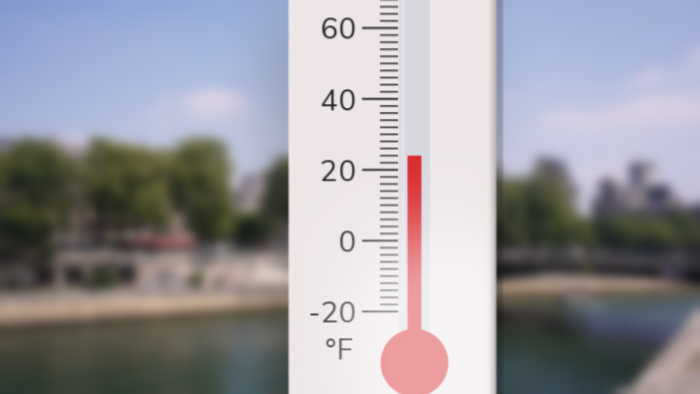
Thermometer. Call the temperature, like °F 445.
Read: °F 24
